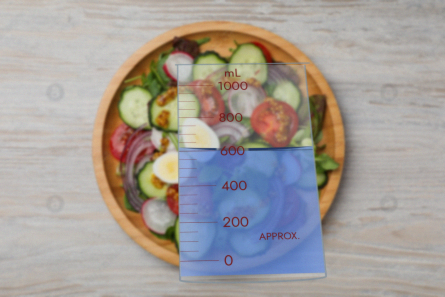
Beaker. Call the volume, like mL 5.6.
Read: mL 600
